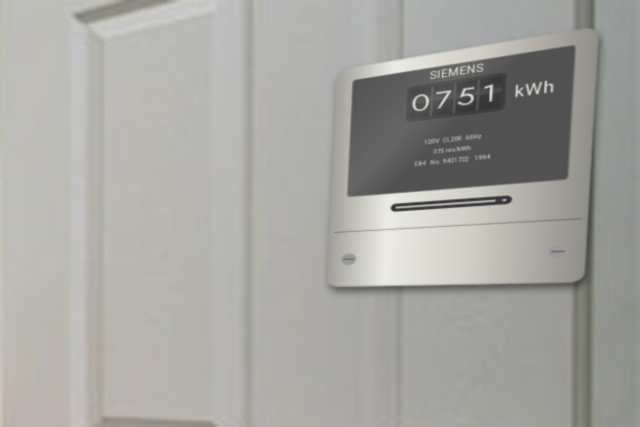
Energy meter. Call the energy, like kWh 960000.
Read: kWh 751
